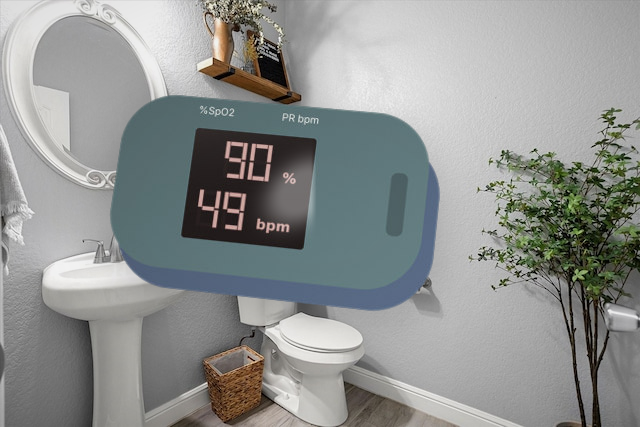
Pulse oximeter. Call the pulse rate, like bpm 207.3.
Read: bpm 49
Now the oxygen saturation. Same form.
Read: % 90
